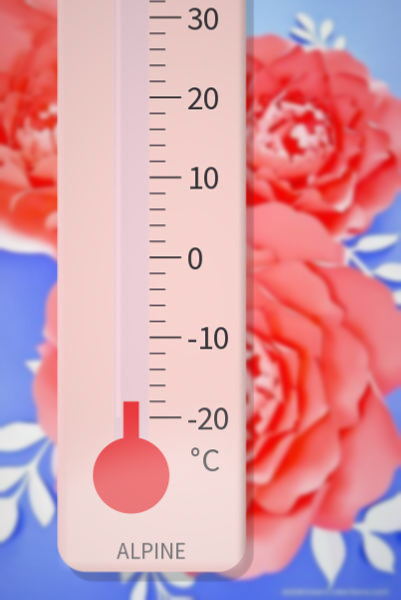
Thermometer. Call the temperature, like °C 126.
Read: °C -18
